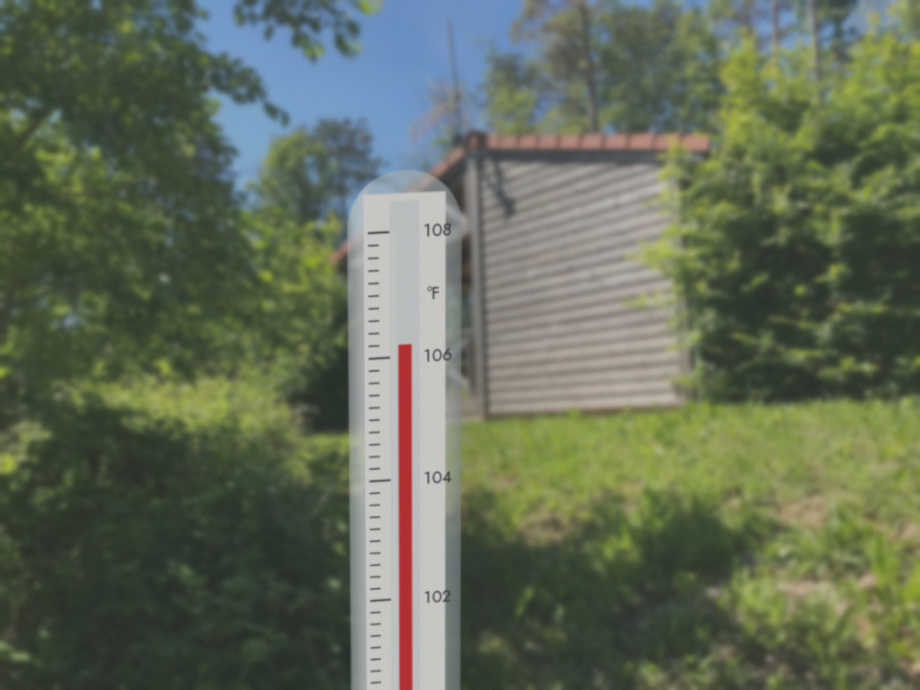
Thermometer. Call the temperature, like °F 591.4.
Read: °F 106.2
